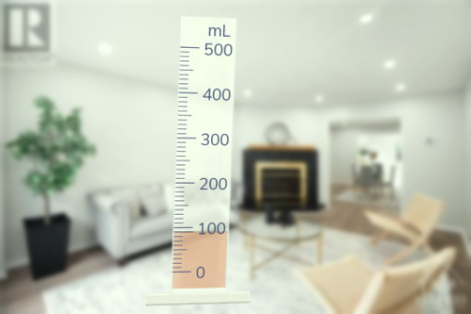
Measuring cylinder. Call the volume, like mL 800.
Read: mL 90
